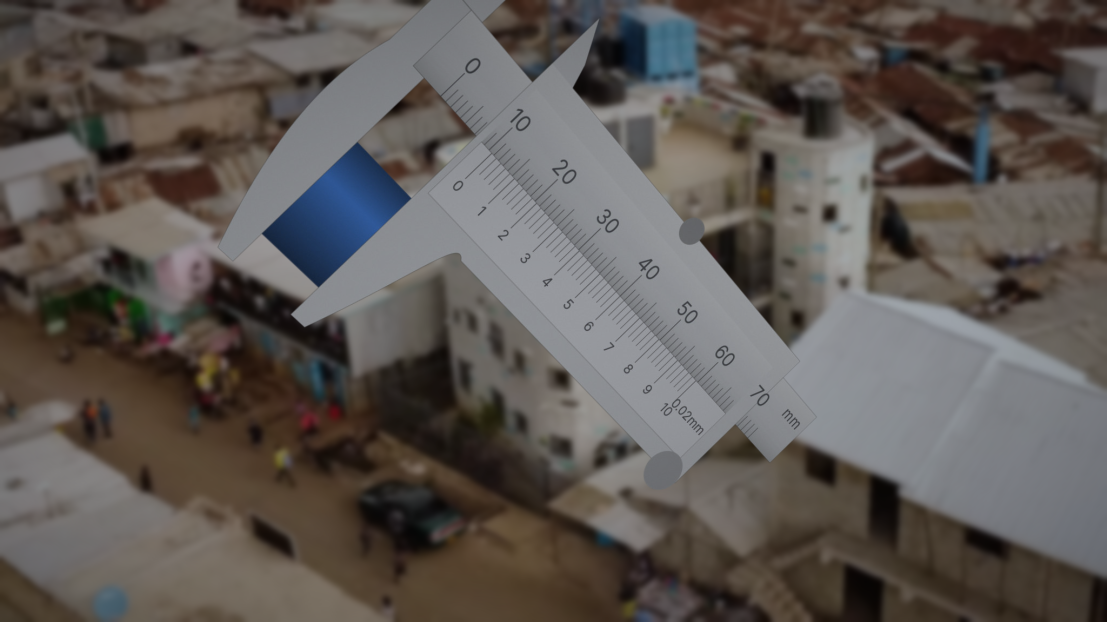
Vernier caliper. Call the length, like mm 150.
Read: mm 10.6
